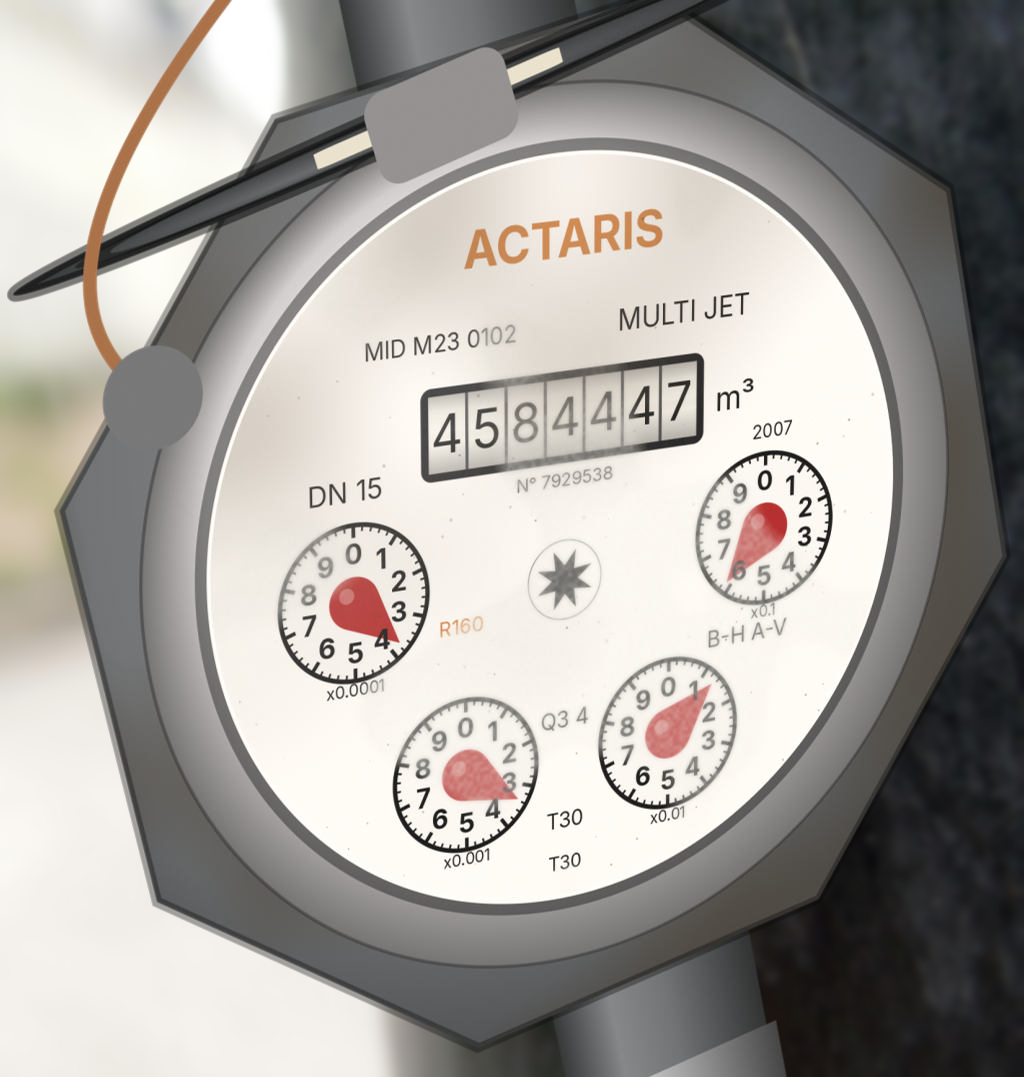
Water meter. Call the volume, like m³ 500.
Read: m³ 4584447.6133
